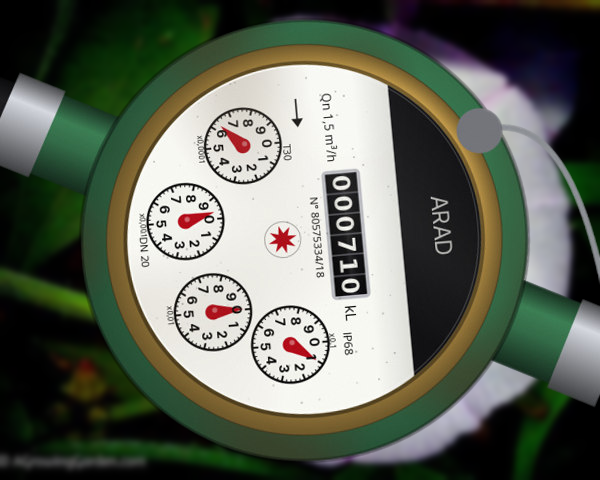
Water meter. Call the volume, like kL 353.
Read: kL 710.0996
